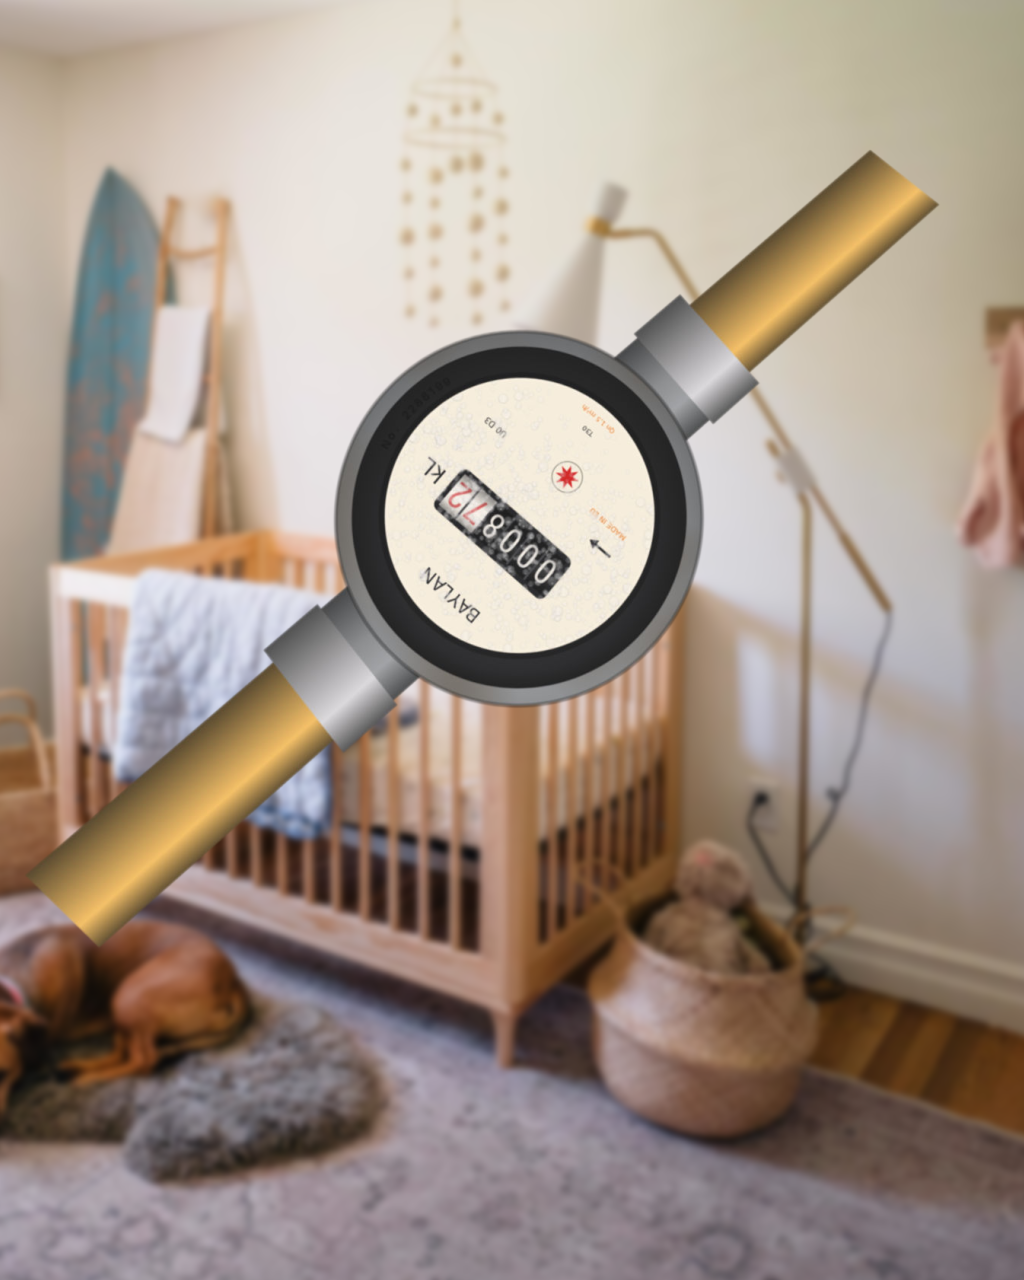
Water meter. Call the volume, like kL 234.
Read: kL 8.72
